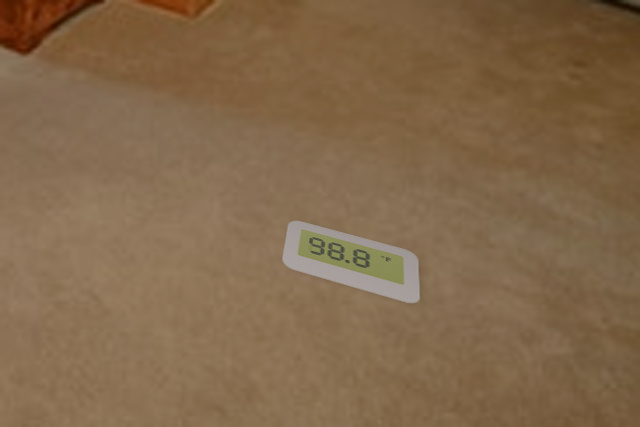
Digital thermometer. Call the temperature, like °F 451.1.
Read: °F 98.8
